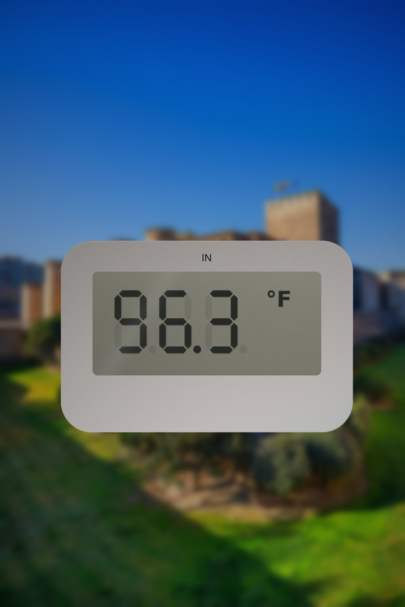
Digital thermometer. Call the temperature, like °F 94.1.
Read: °F 96.3
